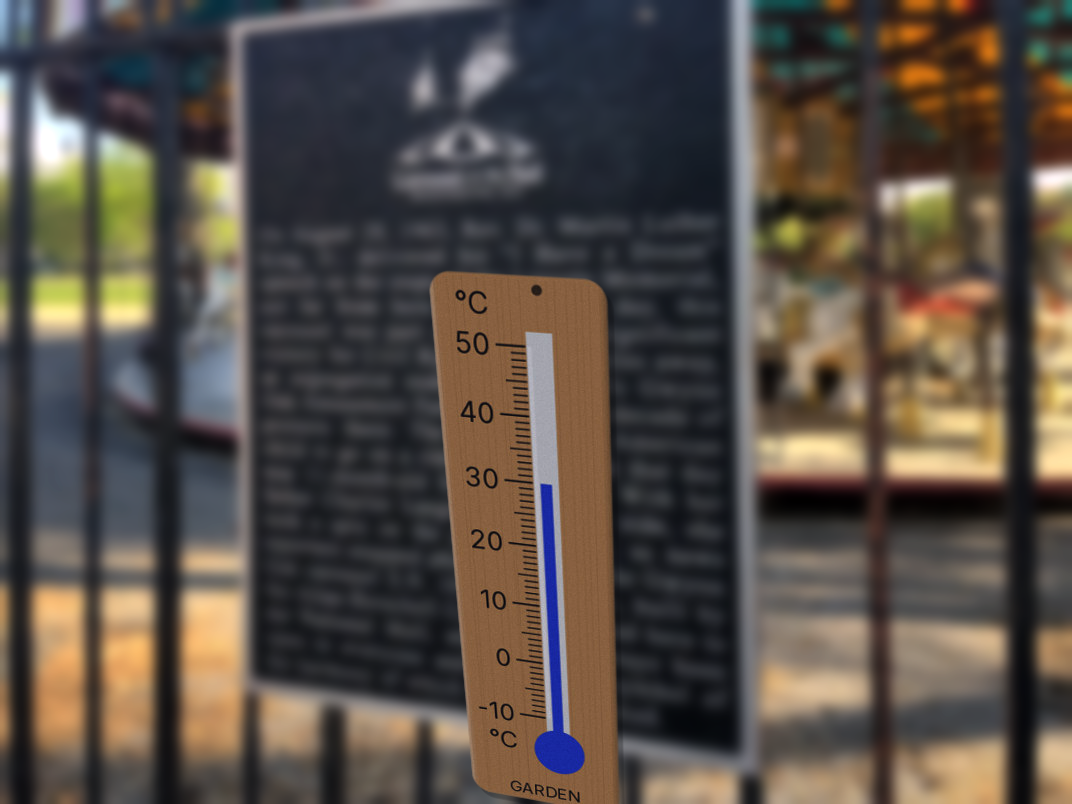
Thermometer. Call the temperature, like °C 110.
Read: °C 30
